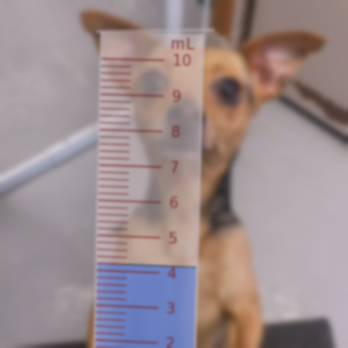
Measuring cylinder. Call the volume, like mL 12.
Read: mL 4.2
